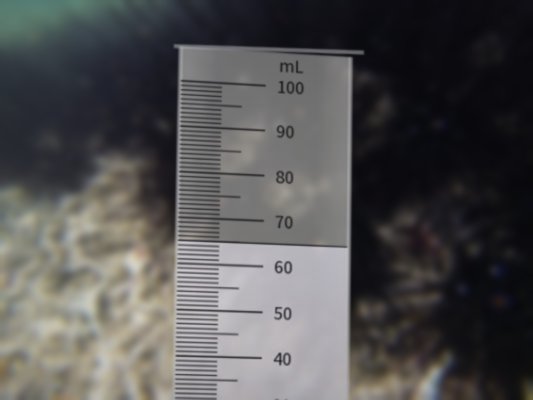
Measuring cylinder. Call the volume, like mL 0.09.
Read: mL 65
